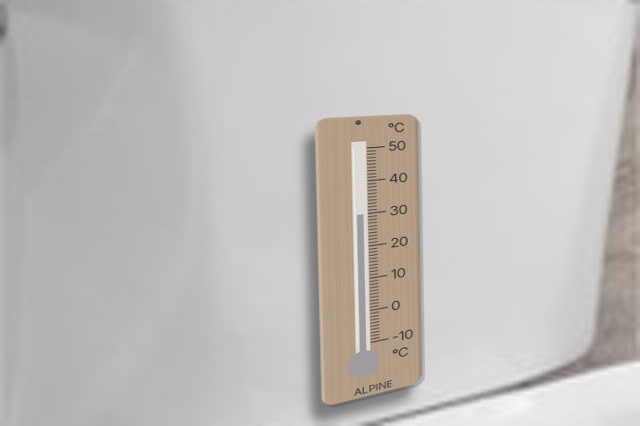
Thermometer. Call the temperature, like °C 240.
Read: °C 30
